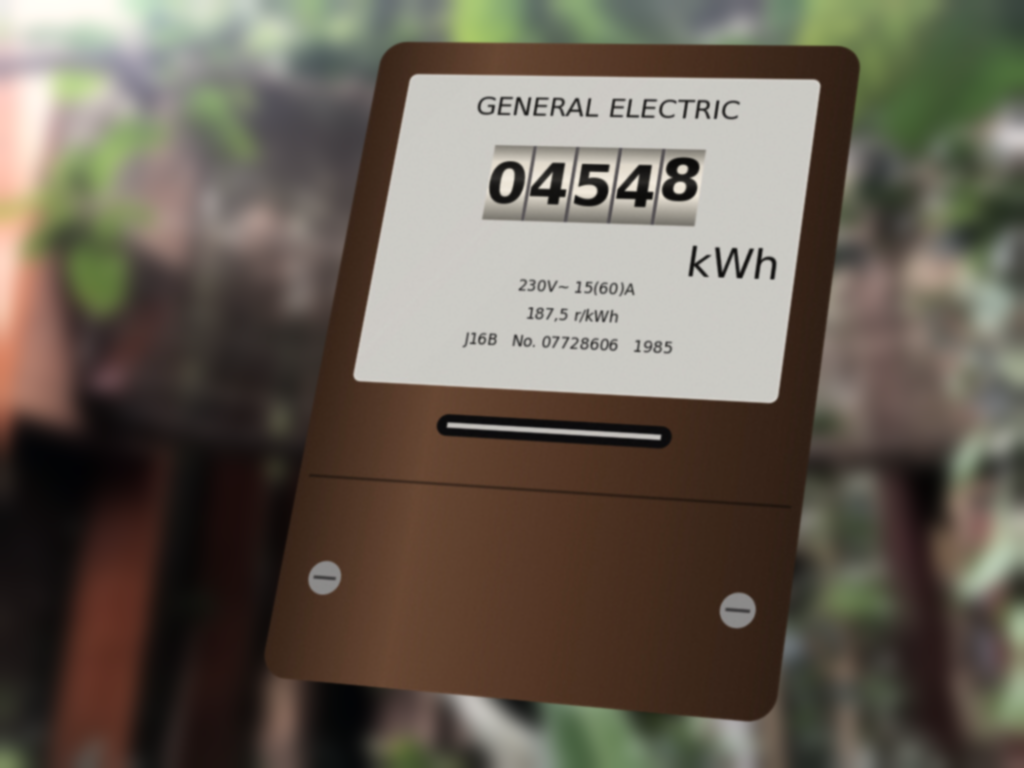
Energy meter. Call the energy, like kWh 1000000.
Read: kWh 4548
